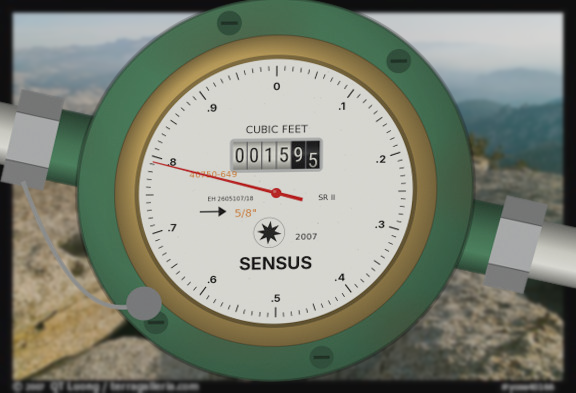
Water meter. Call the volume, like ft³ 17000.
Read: ft³ 1594.79
